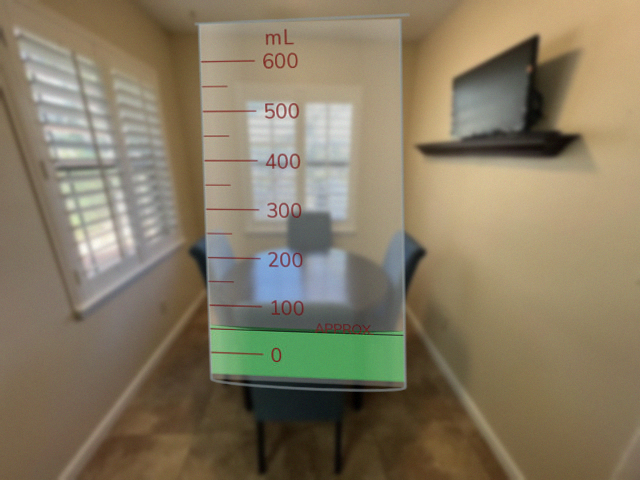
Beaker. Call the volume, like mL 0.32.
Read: mL 50
